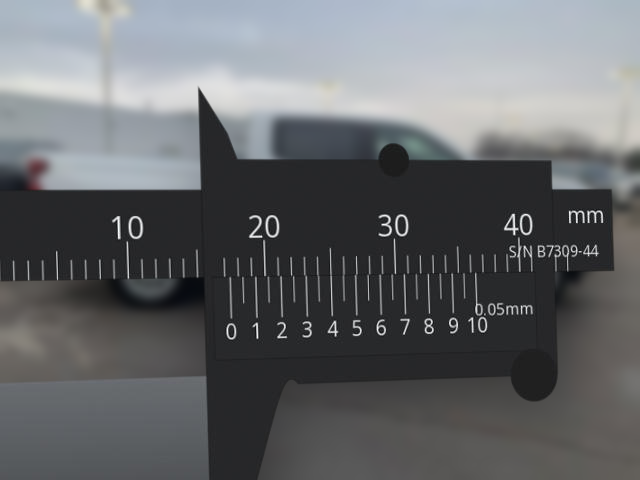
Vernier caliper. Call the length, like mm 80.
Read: mm 17.4
